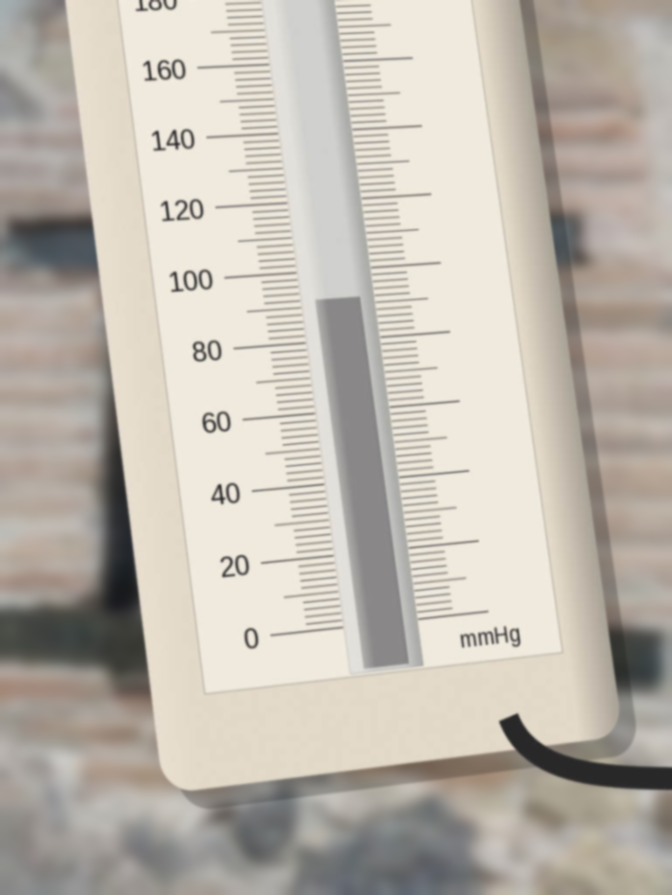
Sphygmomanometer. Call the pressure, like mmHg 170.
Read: mmHg 92
